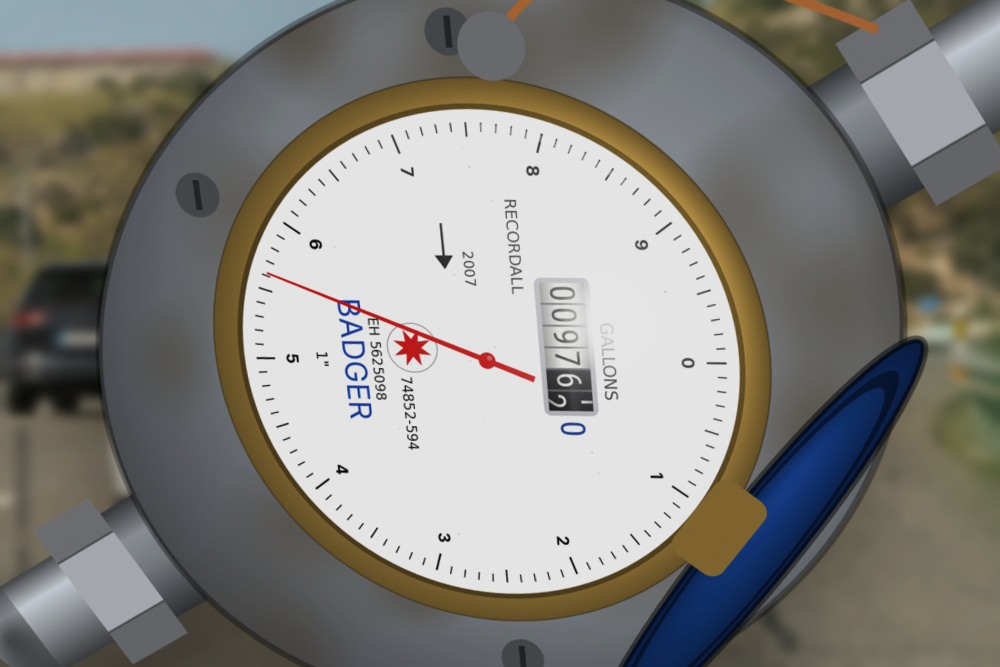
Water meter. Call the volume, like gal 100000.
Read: gal 97615.6
